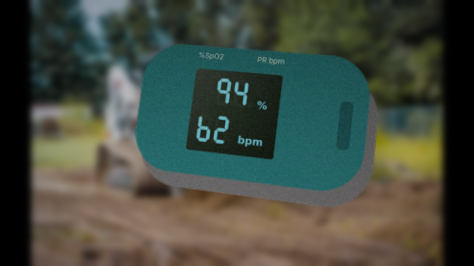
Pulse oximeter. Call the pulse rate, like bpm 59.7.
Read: bpm 62
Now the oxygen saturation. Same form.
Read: % 94
